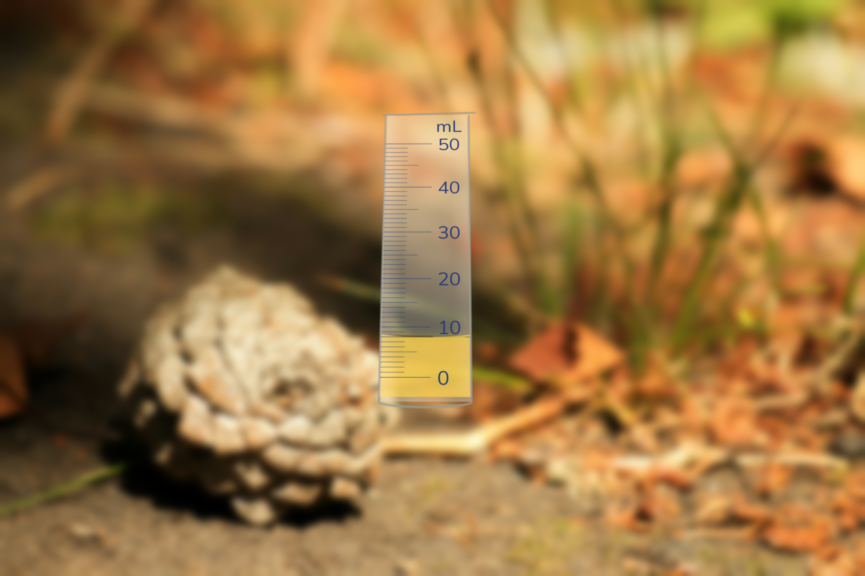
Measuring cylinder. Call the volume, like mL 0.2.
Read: mL 8
